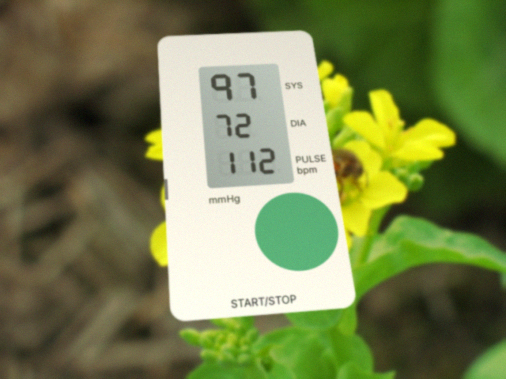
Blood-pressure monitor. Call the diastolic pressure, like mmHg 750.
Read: mmHg 72
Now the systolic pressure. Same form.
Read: mmHg 97
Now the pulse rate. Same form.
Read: bpm 112
